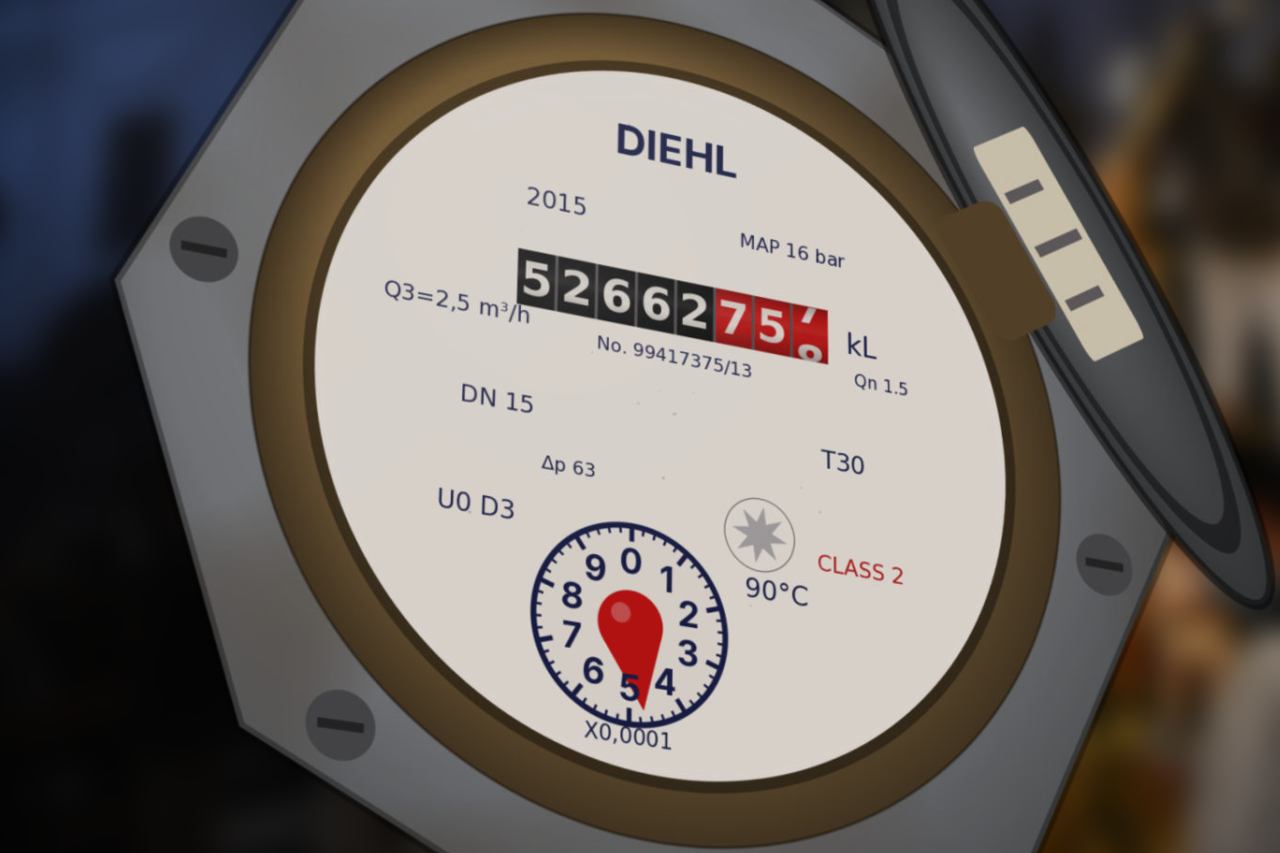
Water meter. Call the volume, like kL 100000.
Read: kL 52662.7574
